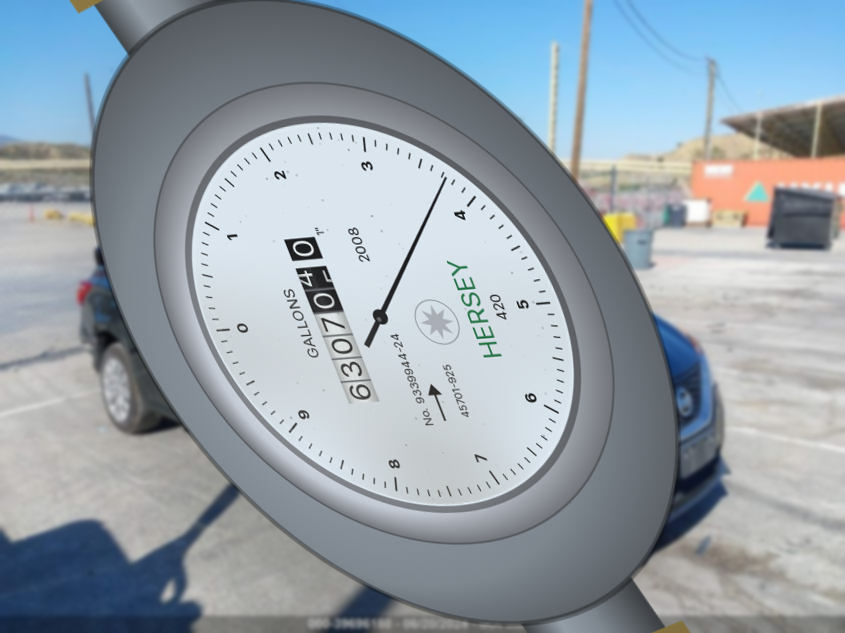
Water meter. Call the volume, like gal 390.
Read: gal 6307043.7
